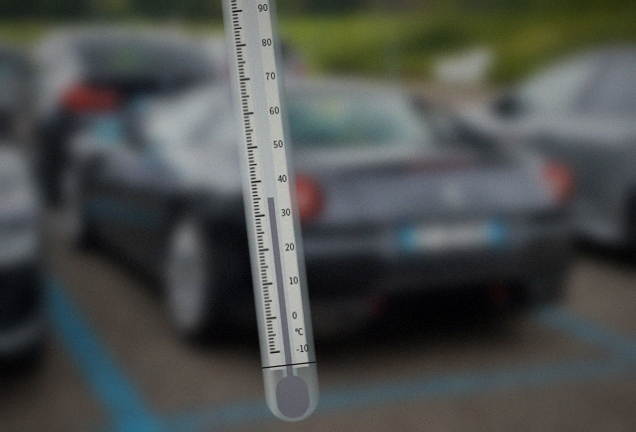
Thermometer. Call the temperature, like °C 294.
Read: °C 35
